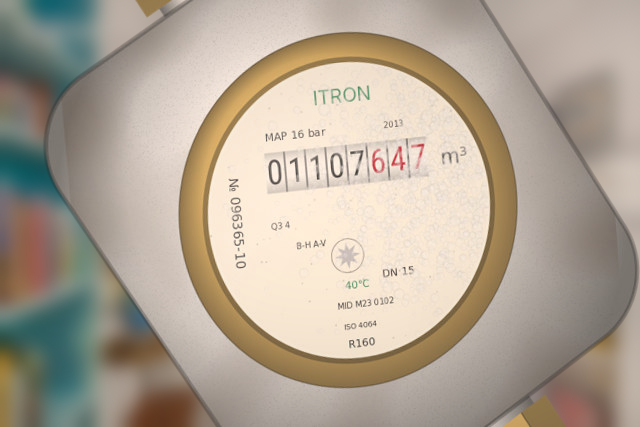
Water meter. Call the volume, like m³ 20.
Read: m³ 1107.647
